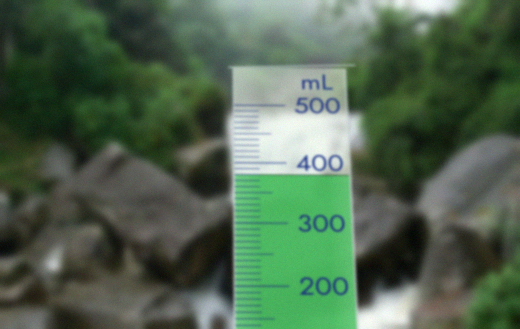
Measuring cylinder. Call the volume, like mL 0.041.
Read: mL 380
